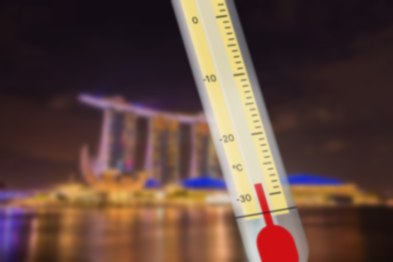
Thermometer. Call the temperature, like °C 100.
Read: °C -28
